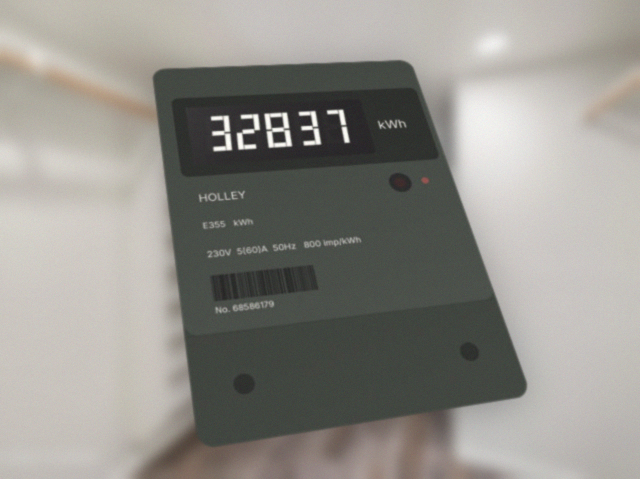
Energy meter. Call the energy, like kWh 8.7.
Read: kWh 32837
